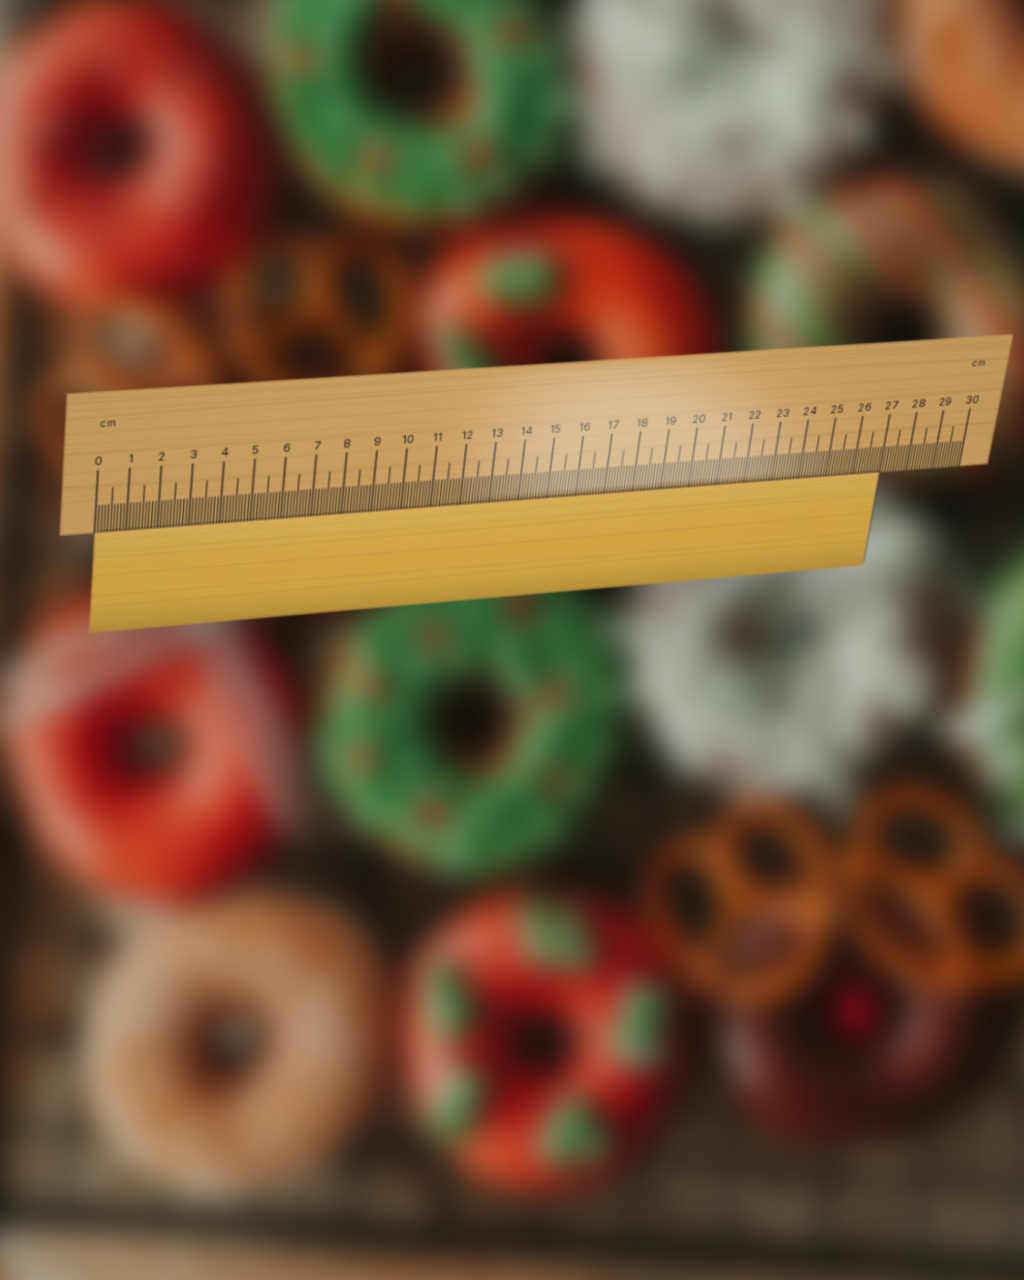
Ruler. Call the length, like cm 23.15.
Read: cm 27
